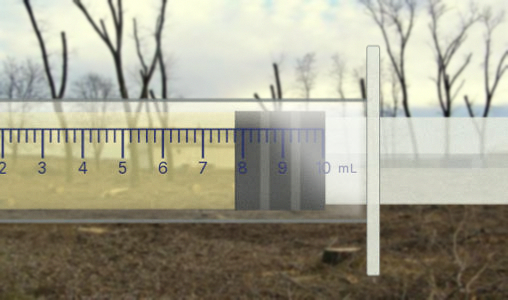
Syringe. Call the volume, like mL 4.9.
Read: mL 7.8
